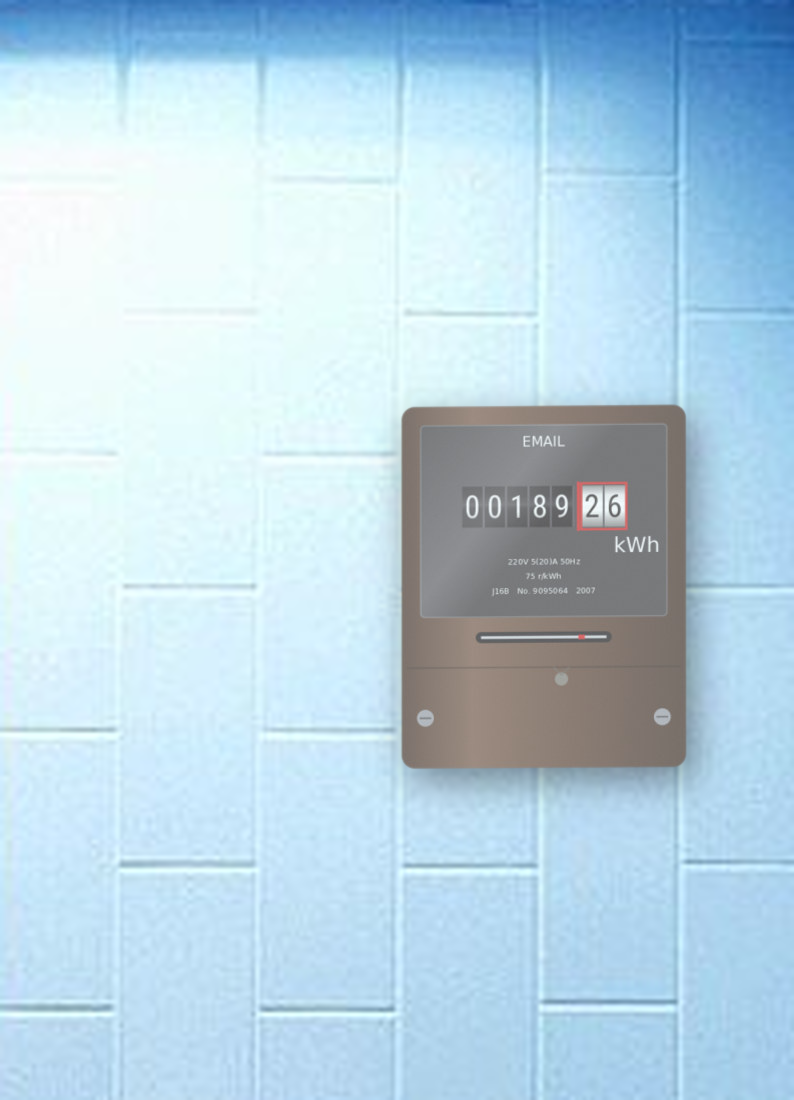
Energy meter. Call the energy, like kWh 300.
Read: kWh 189.26
